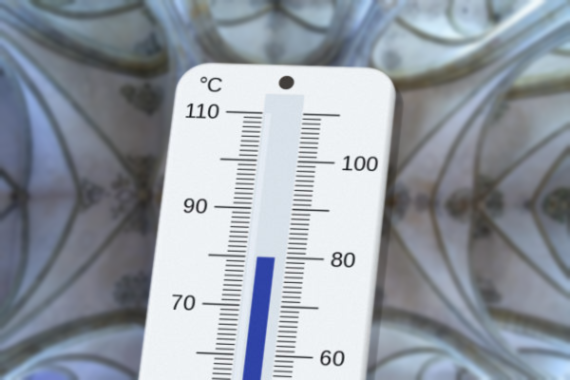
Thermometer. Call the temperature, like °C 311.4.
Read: °C 80
